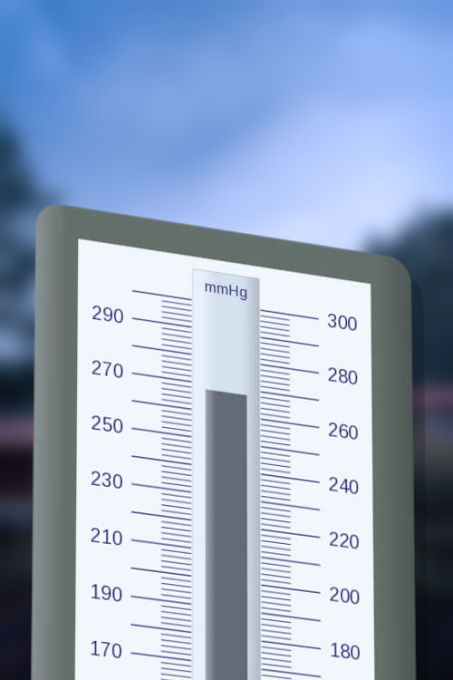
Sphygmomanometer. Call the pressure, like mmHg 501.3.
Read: mmHg 268
